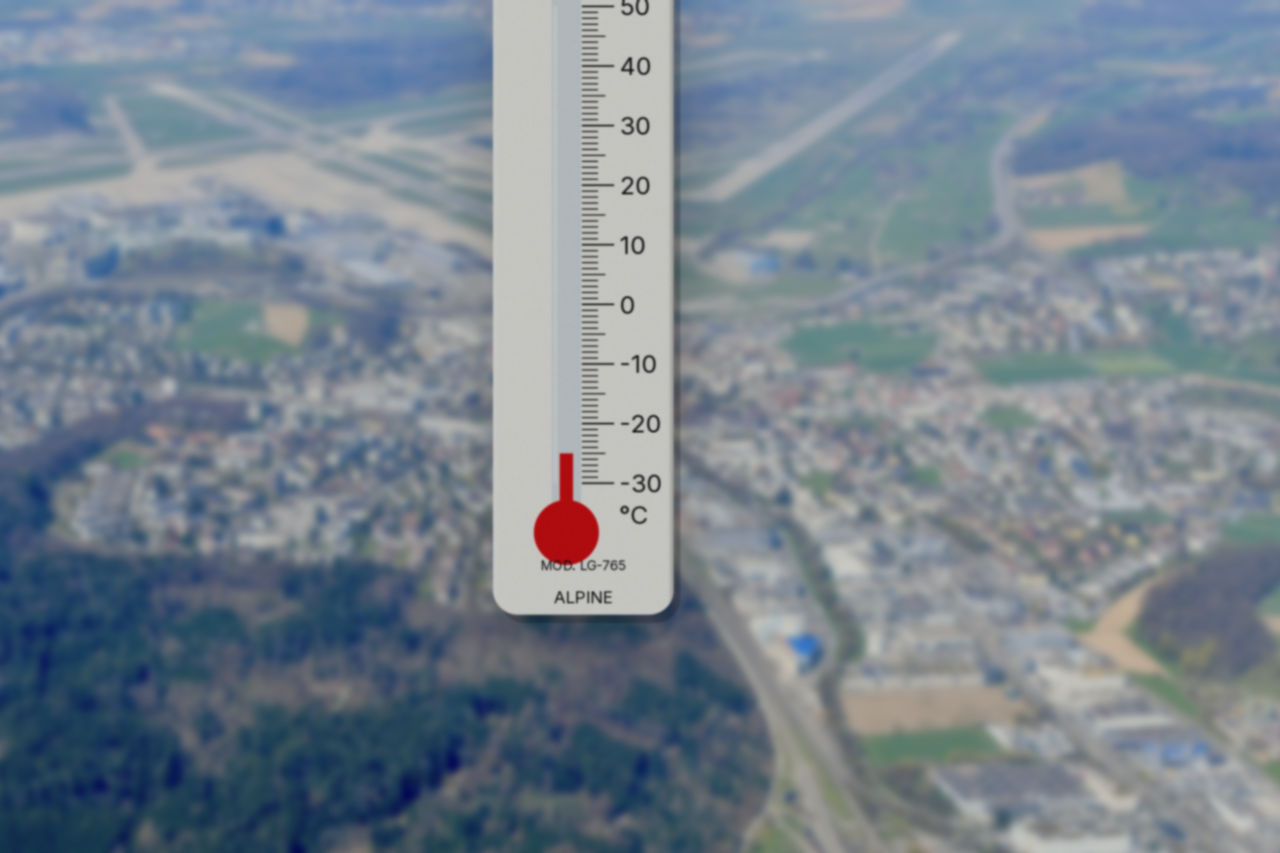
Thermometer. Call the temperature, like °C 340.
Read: °C -25
